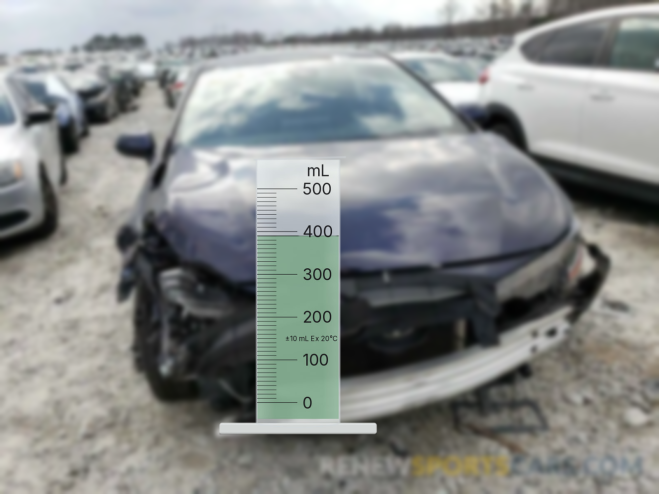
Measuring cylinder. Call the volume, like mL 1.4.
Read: mL 390
